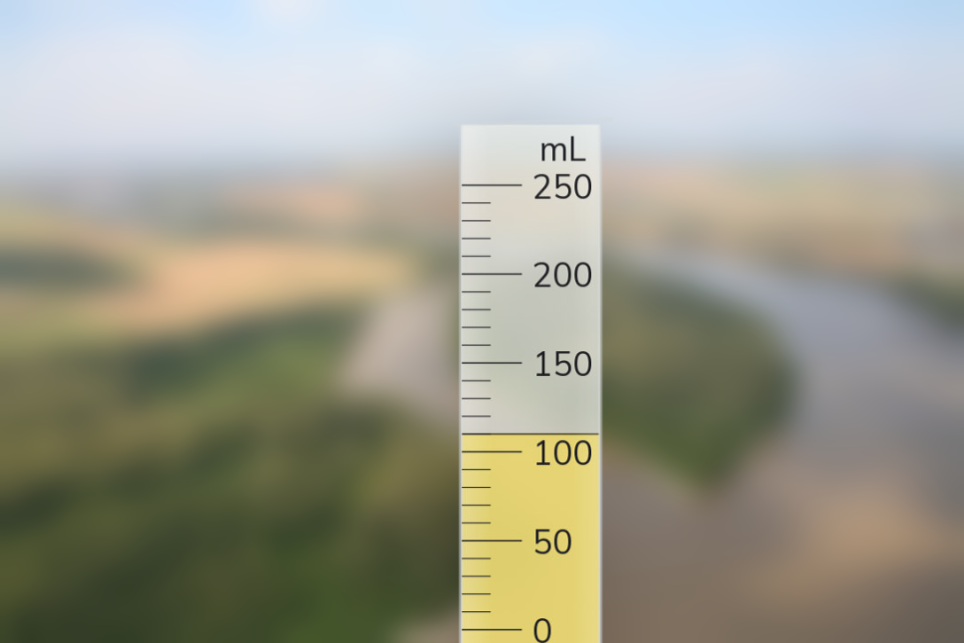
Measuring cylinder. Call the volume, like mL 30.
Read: mL 110
